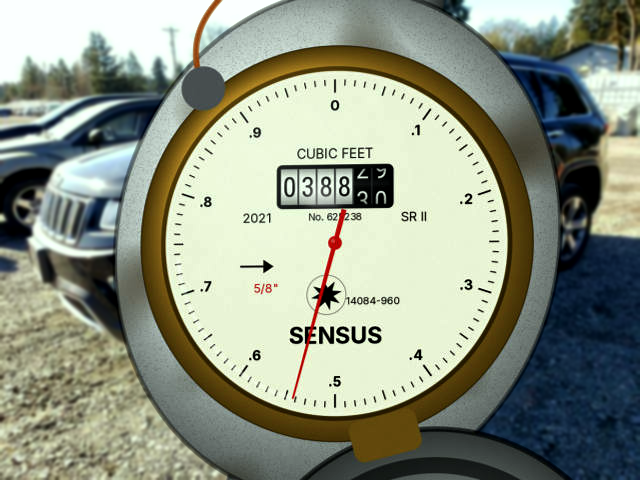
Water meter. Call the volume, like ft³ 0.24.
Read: ft³ 38829.54
